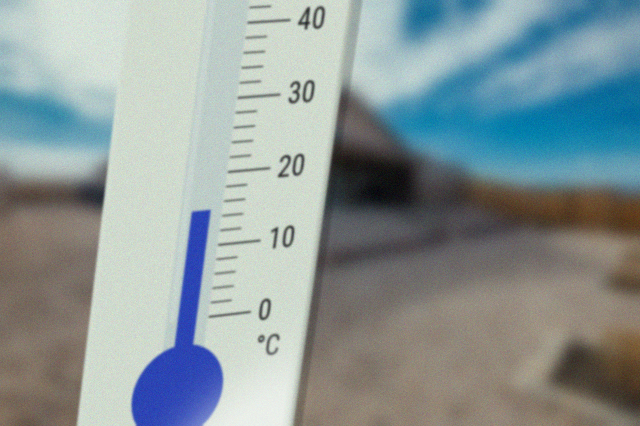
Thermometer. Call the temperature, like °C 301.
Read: °C 15
